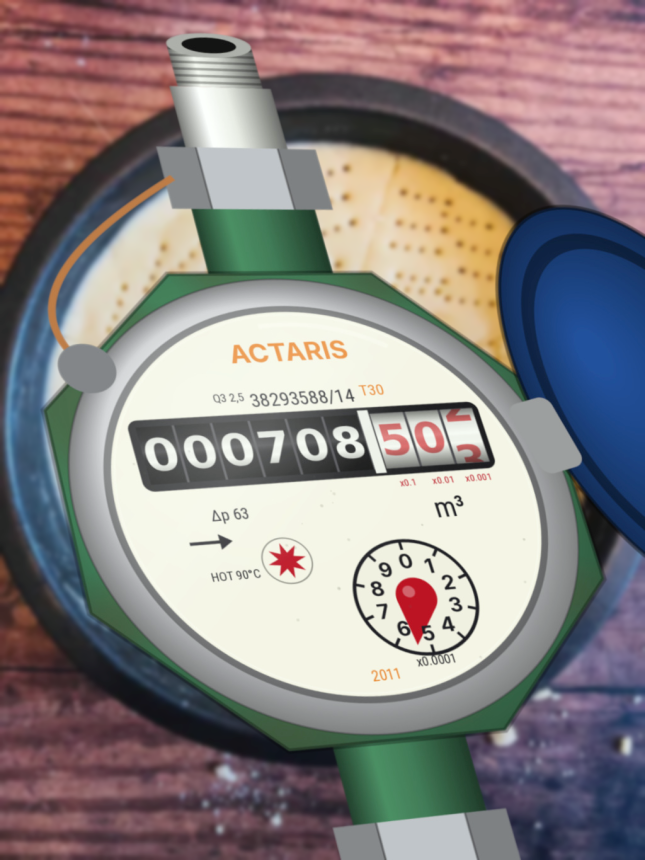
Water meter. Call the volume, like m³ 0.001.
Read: m³ 708.5025
